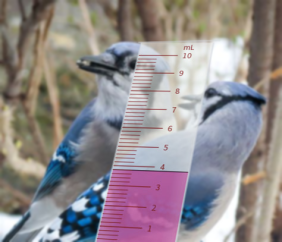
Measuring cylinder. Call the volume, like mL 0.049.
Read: mL 3.8
